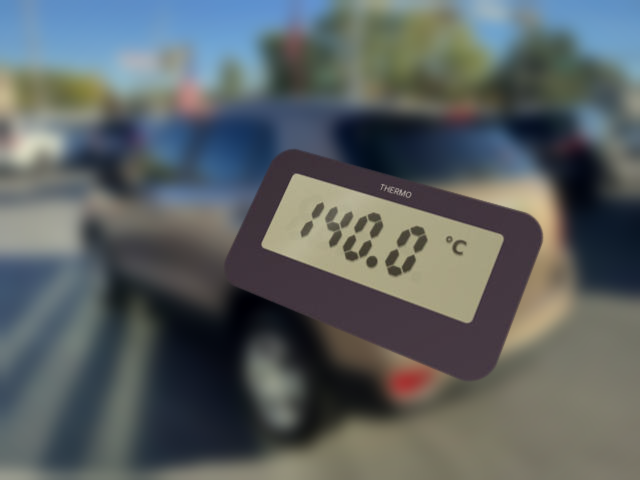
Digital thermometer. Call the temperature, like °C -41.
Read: °C 140.0
